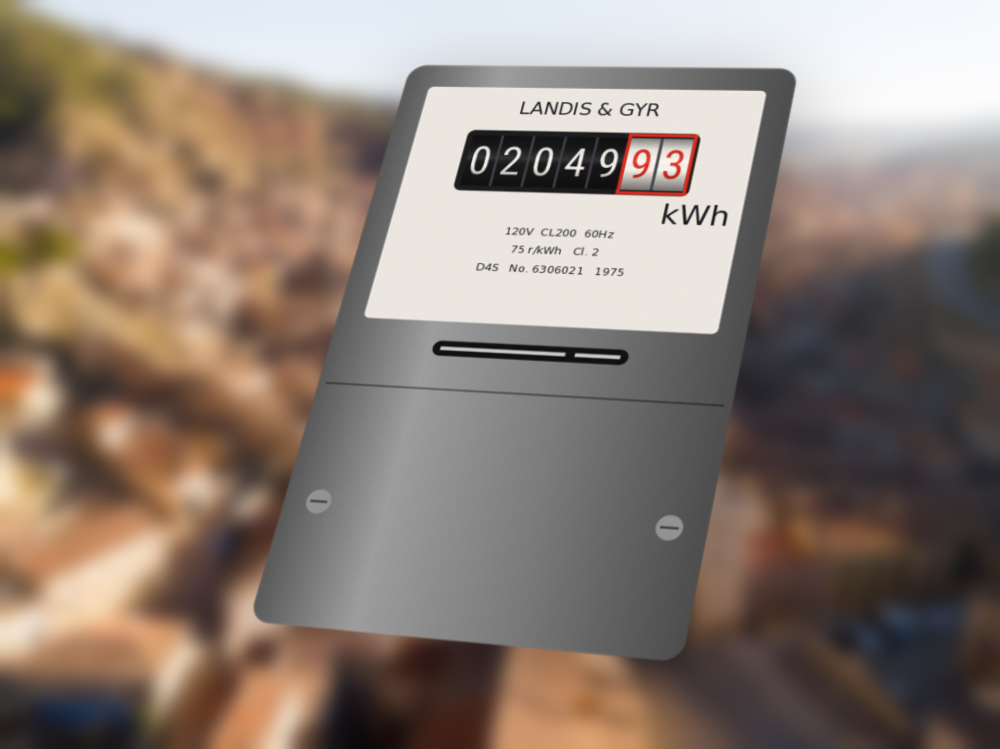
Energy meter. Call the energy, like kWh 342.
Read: kWh 2049.93
